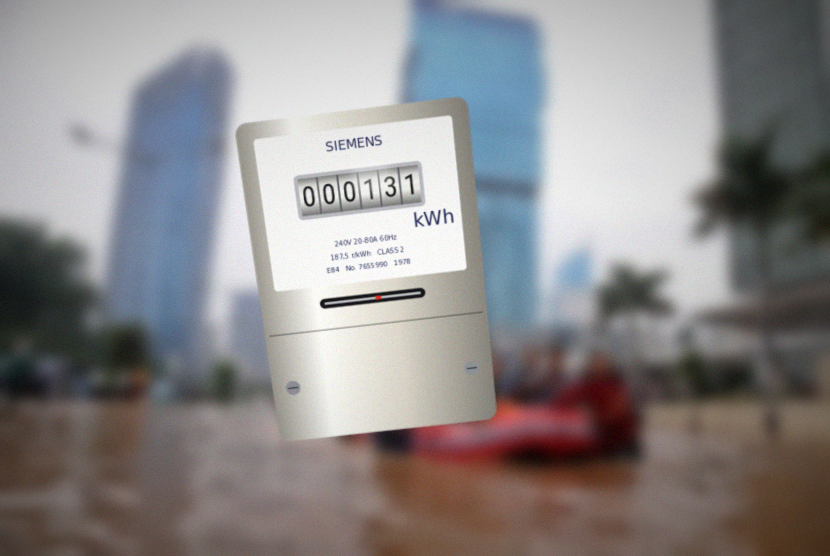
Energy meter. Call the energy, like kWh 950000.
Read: kWh 131
